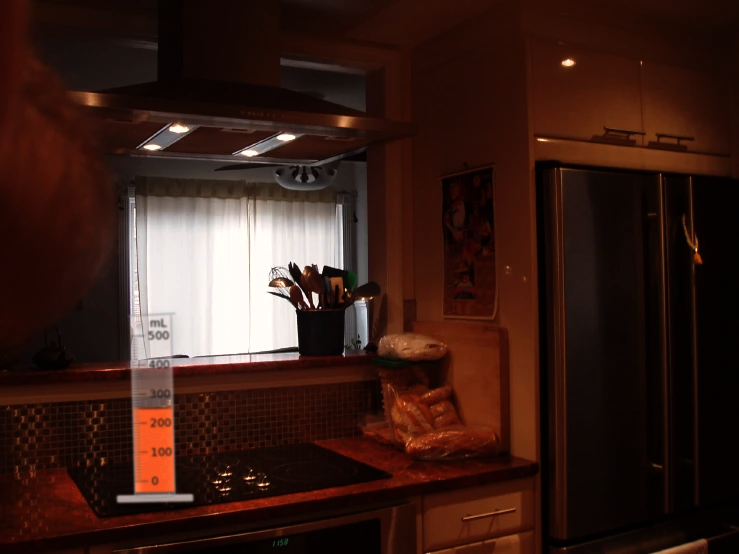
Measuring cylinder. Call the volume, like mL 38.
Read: mL 250
